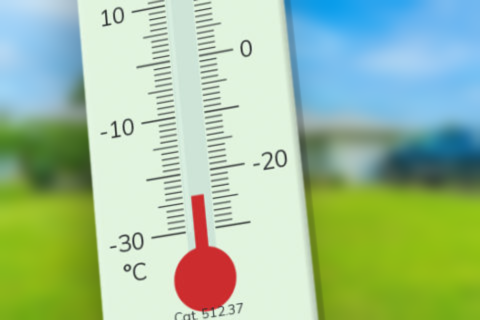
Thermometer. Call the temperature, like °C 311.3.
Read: °C -24
